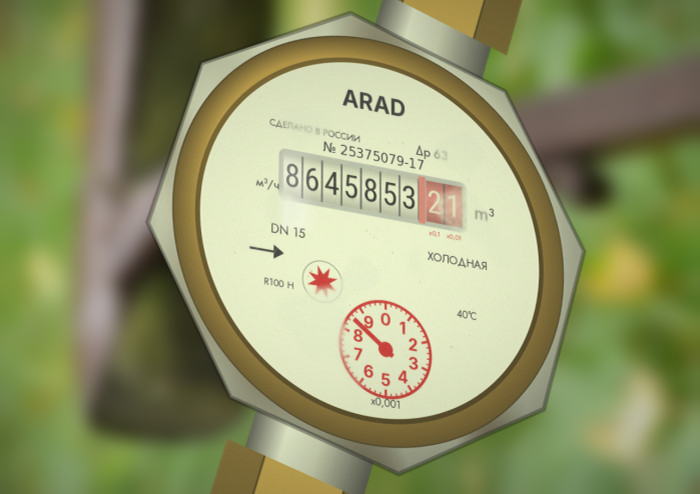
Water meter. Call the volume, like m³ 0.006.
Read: m³ 8645853.218
